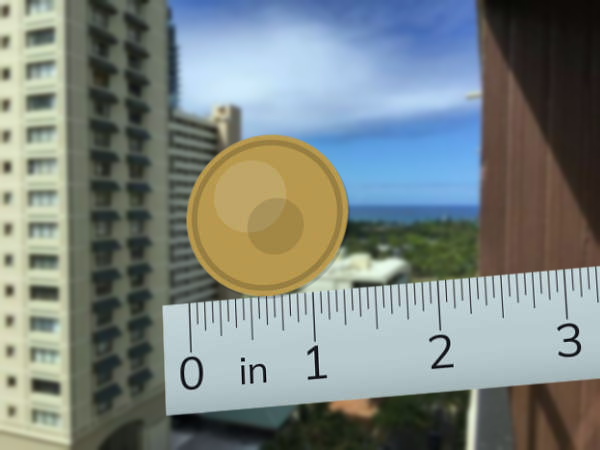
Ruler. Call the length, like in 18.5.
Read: in 1.3125
